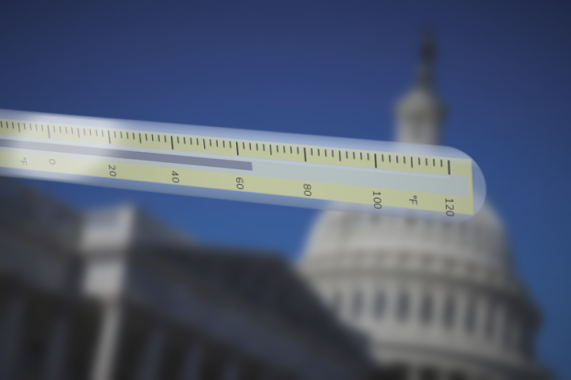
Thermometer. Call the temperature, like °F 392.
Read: °F 64
